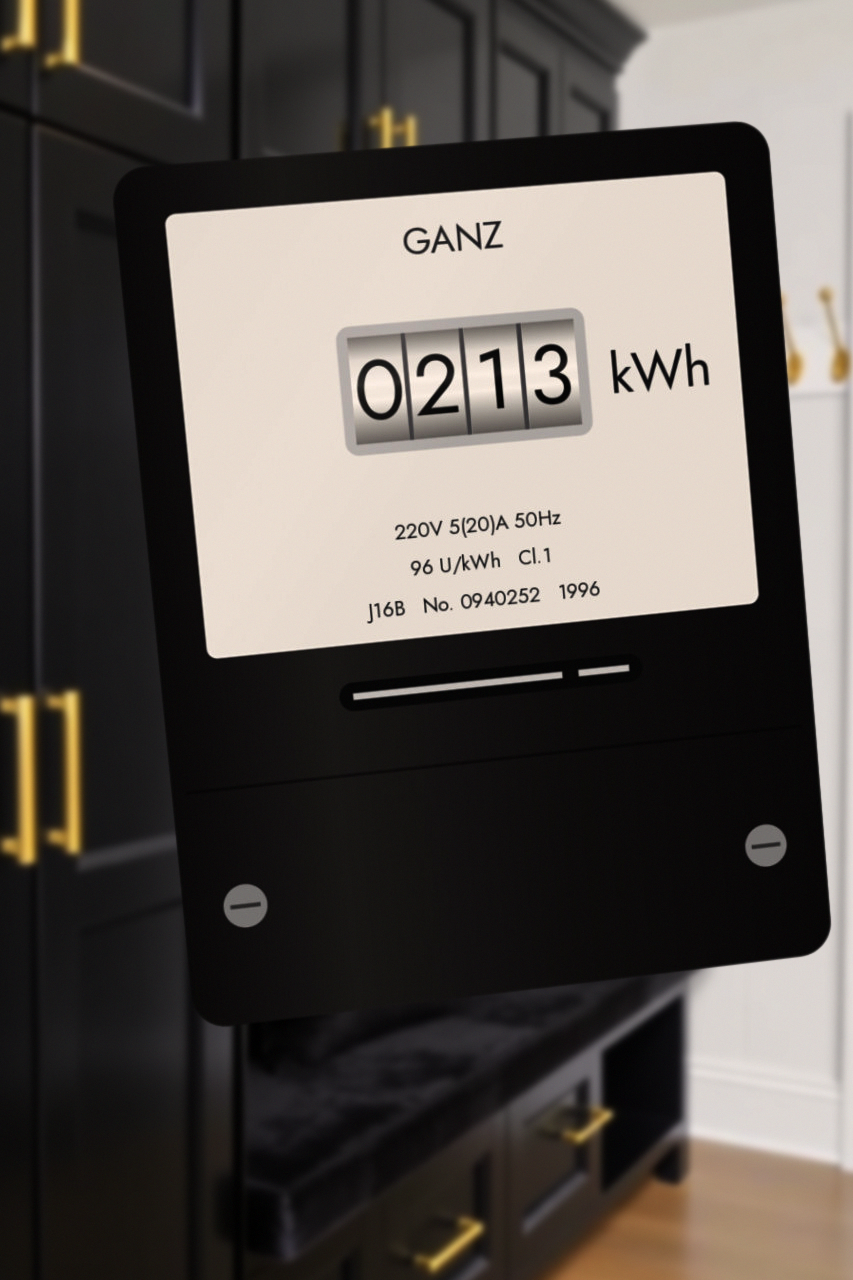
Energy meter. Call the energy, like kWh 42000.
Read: kWh 213
